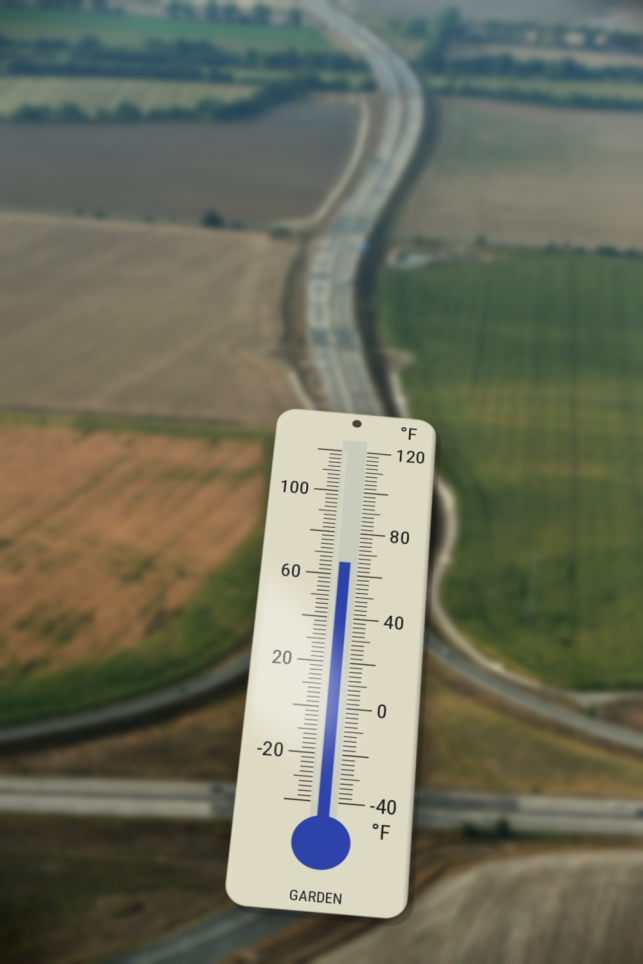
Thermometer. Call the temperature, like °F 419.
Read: °F 66
